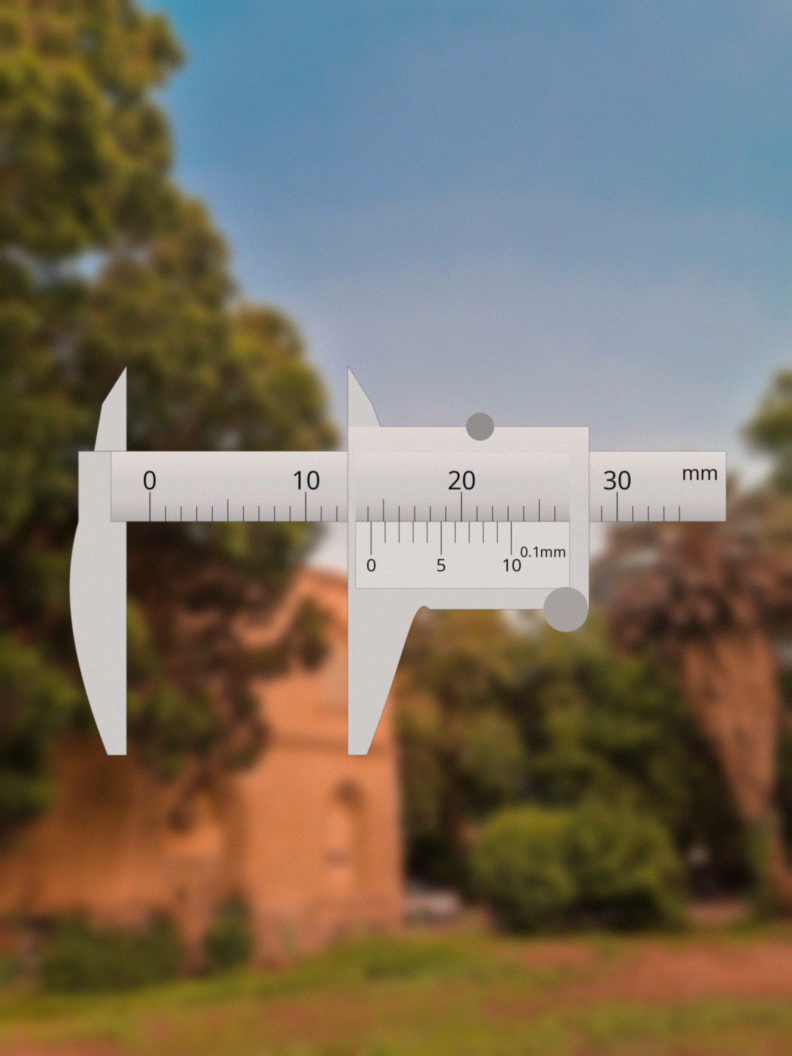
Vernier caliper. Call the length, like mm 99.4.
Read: mm 14.2
